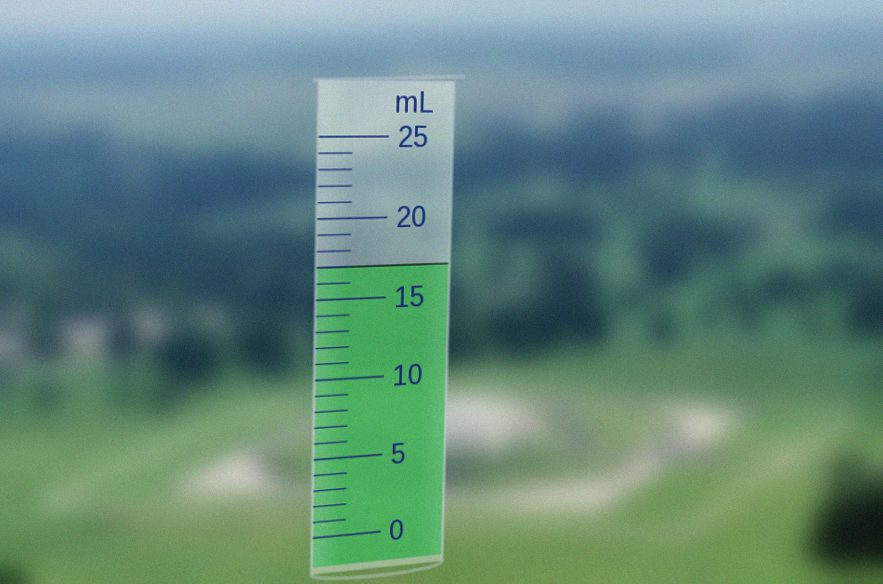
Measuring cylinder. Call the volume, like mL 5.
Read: mL 17
